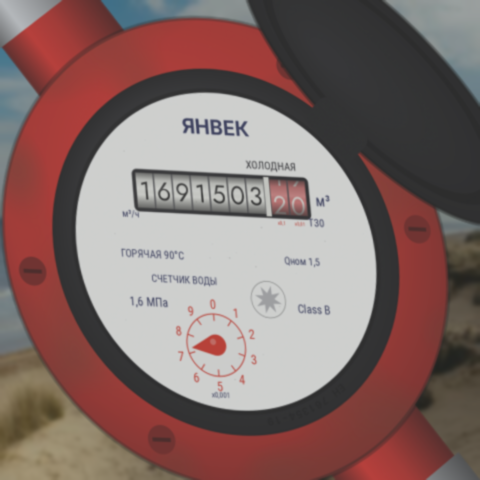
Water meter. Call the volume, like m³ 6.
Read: m³ 1691503.197
